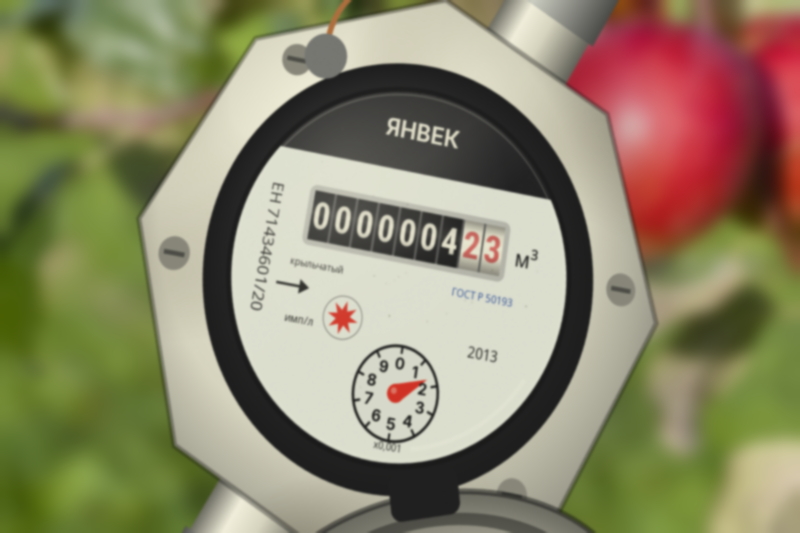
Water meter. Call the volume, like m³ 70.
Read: m³ 4.231
